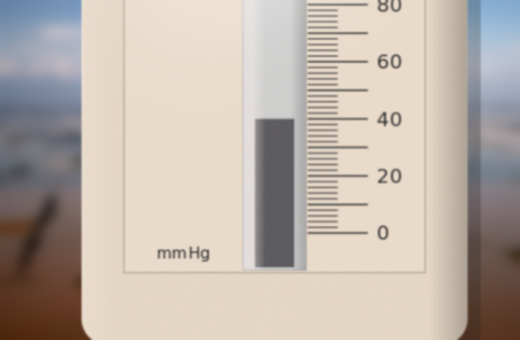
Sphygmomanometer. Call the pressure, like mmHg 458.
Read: mmHg 40
